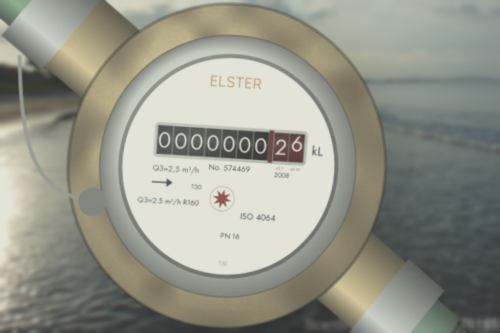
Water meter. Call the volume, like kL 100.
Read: kL 0.26
